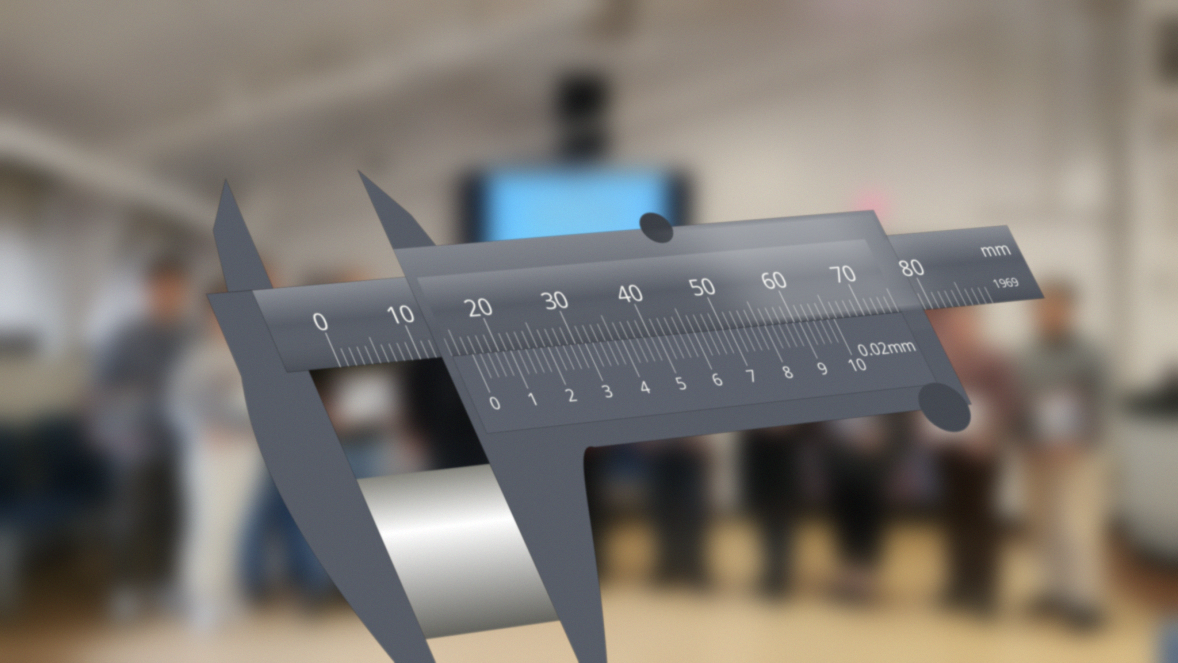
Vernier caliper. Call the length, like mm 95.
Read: mm 16.6
